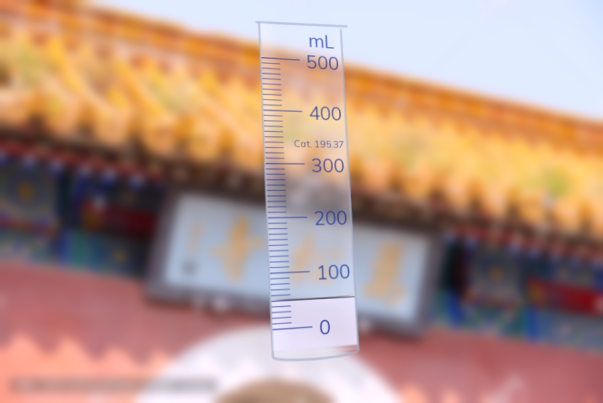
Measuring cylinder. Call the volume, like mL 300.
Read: mL 50
